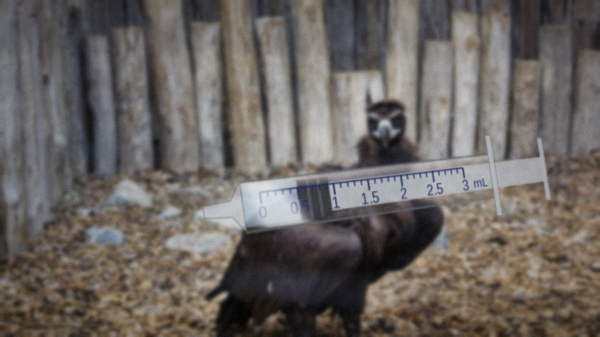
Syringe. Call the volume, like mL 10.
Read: mL 0.5
